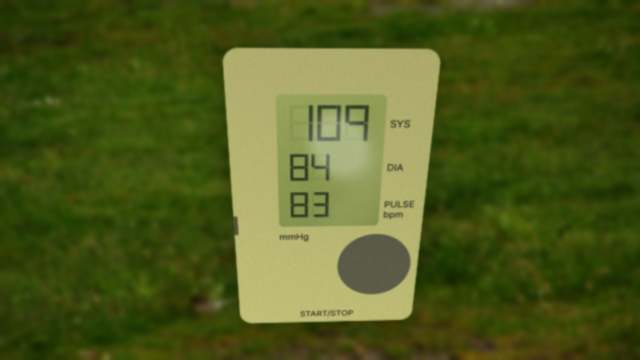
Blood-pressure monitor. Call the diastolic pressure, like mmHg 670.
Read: mmHg 84
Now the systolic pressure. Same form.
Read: mmHg 109
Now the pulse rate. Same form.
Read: bpm 83
